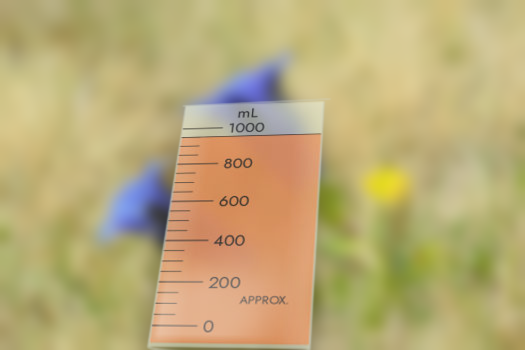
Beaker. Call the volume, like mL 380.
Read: mL 950
